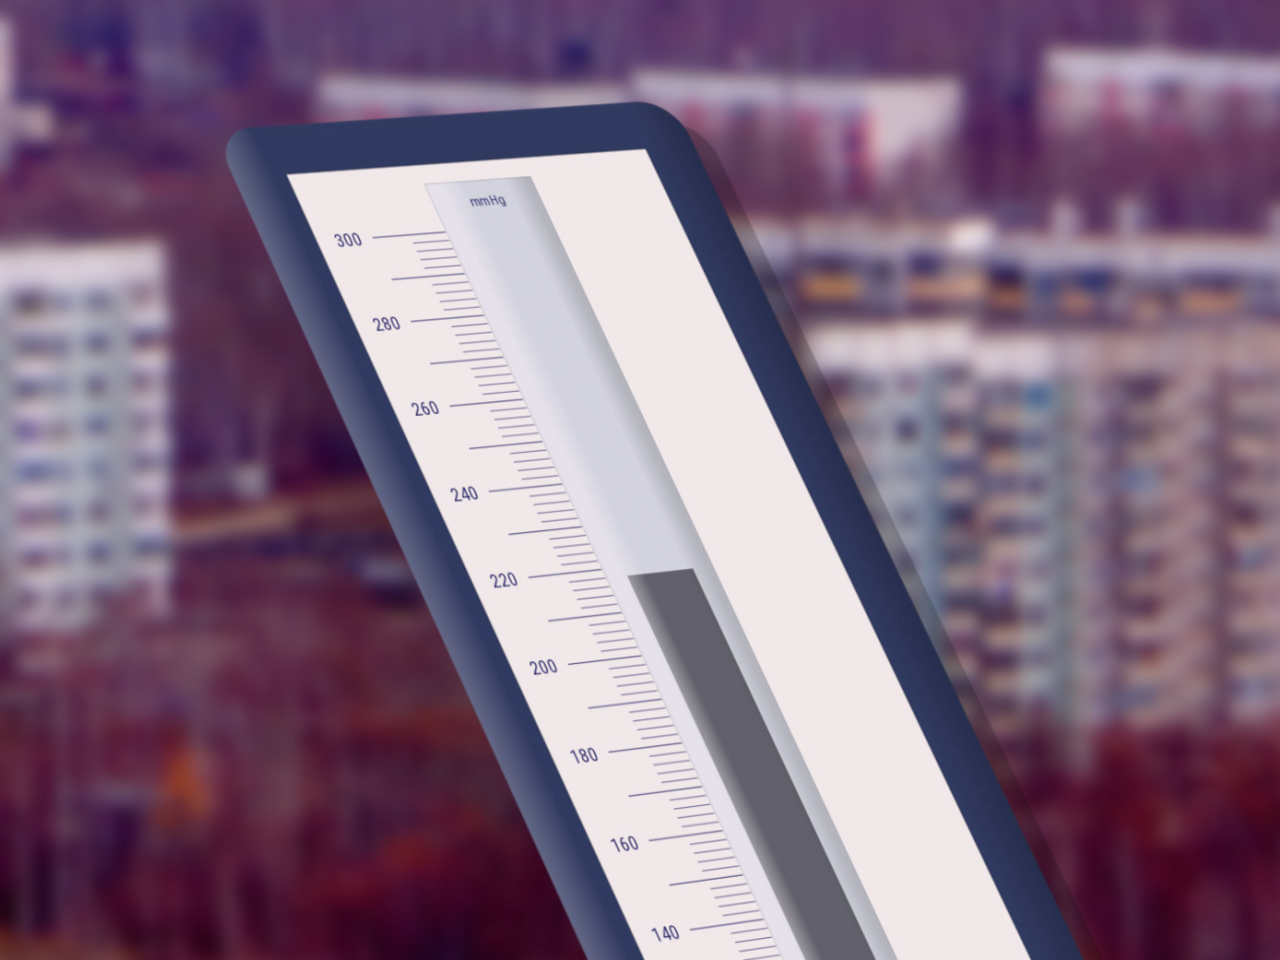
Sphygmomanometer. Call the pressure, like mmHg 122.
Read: mmHg 218
